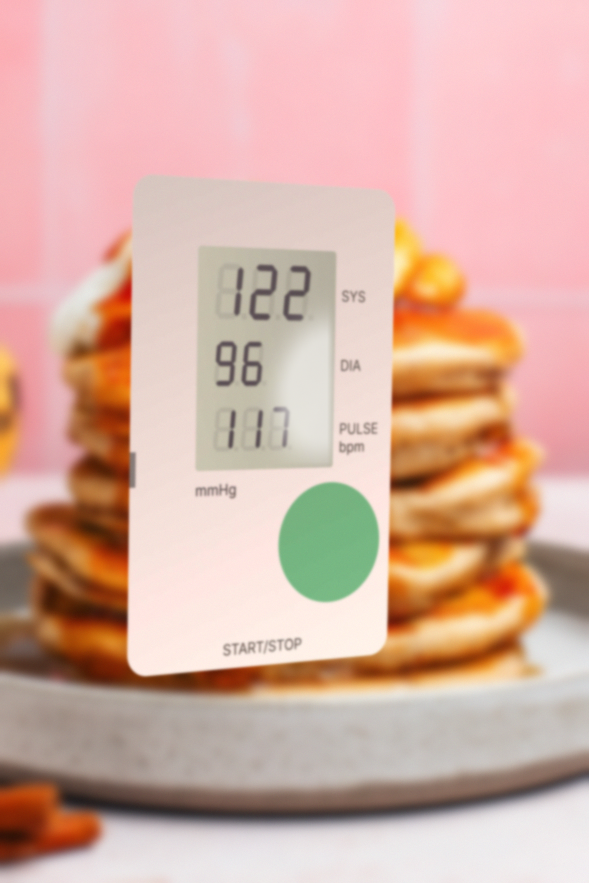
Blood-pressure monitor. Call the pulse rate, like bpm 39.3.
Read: bpm 117
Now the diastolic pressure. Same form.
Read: mmHg 96
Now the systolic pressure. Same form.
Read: mmHg 122
